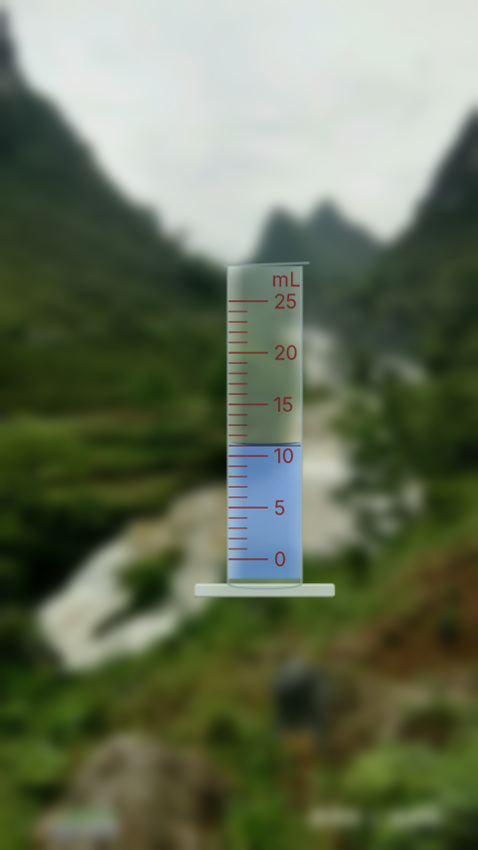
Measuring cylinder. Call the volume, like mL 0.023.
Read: mL 11
